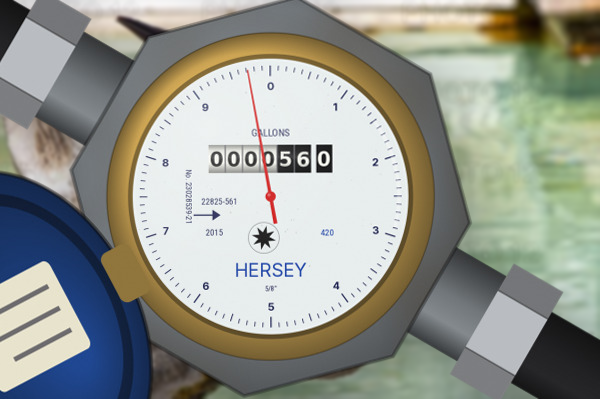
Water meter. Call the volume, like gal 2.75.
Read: gal 559.7
